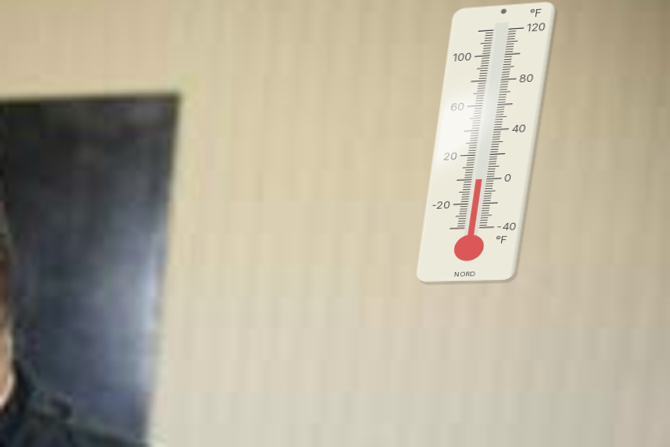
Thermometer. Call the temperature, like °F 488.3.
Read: °F 0
